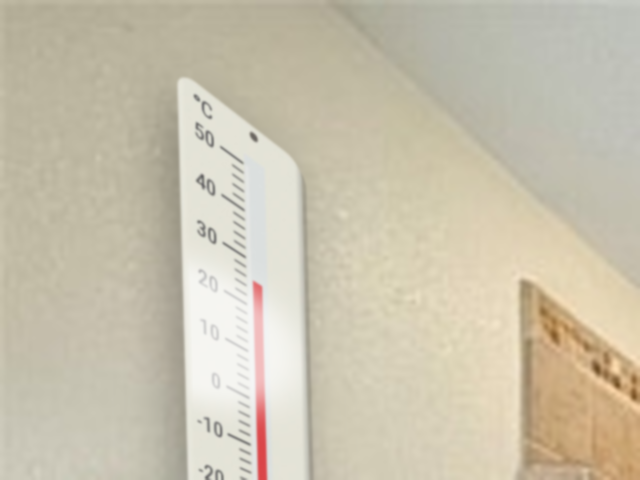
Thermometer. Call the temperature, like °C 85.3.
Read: °C 26
